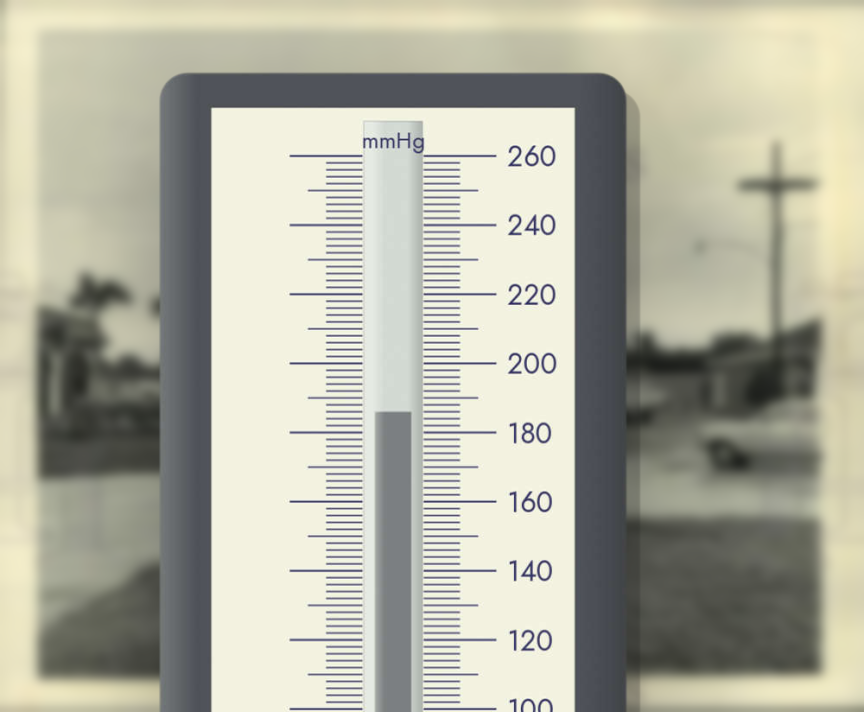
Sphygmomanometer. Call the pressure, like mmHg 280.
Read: mmHg 186
